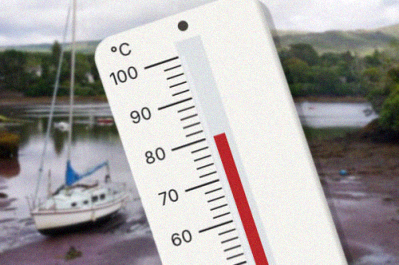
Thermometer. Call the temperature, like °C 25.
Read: °C 80
